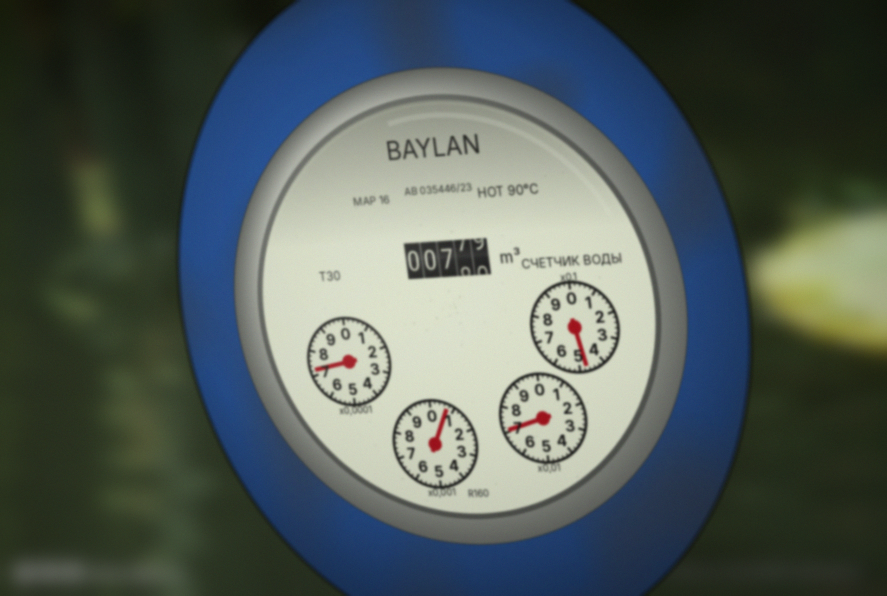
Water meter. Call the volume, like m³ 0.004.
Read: m³ 779.4707
